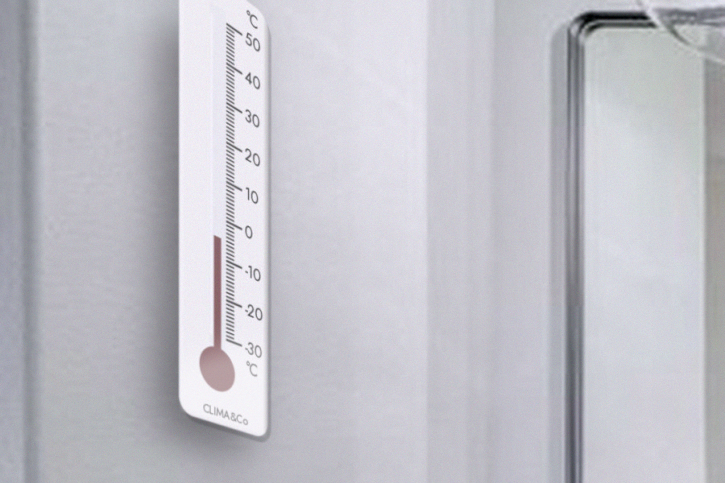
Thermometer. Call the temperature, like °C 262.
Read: °C -5
